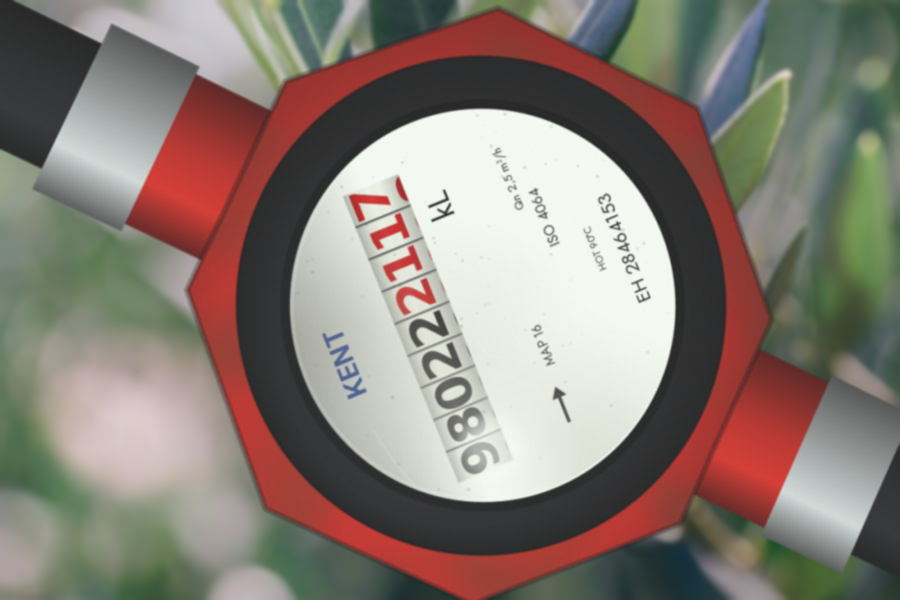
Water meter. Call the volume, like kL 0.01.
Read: kL 98022.2117
